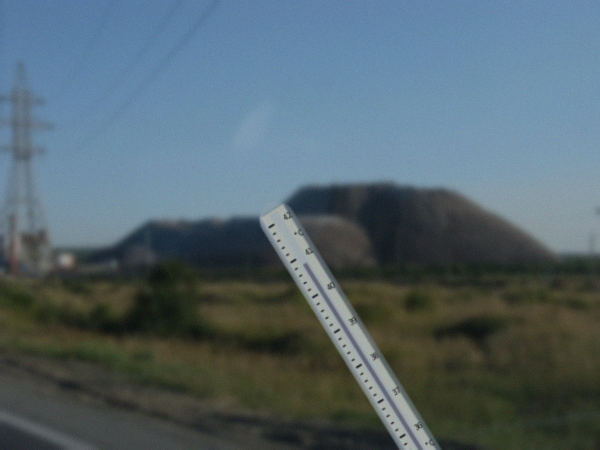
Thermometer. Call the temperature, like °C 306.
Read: °C 40.8
